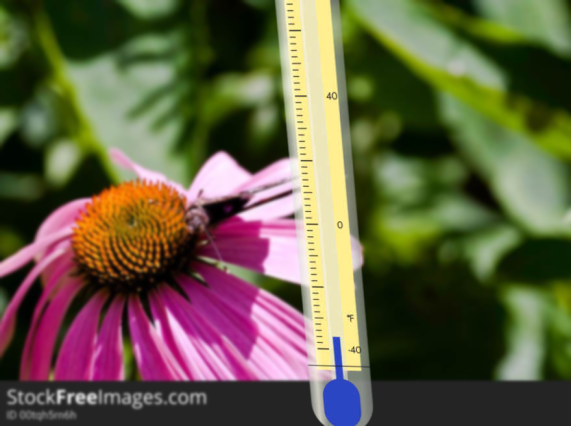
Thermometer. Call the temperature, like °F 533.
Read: °F -36
